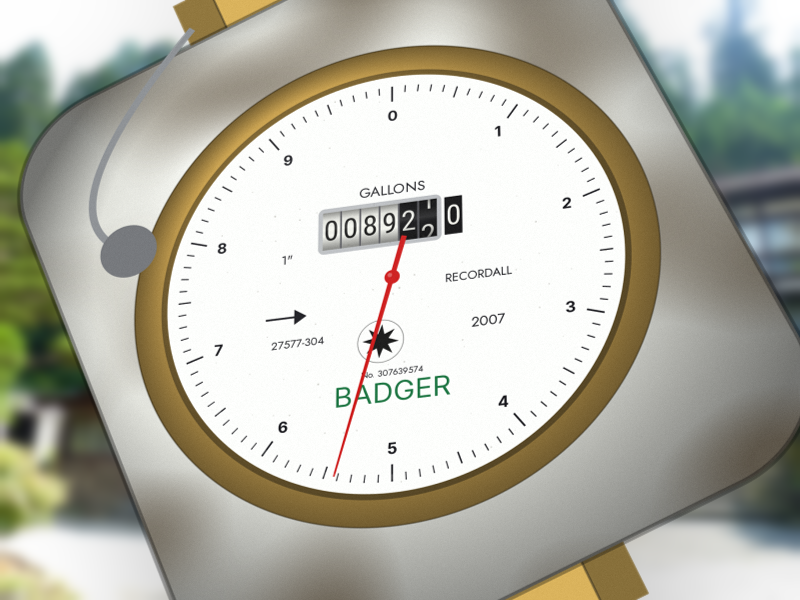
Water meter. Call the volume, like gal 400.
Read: gal 89215.4
